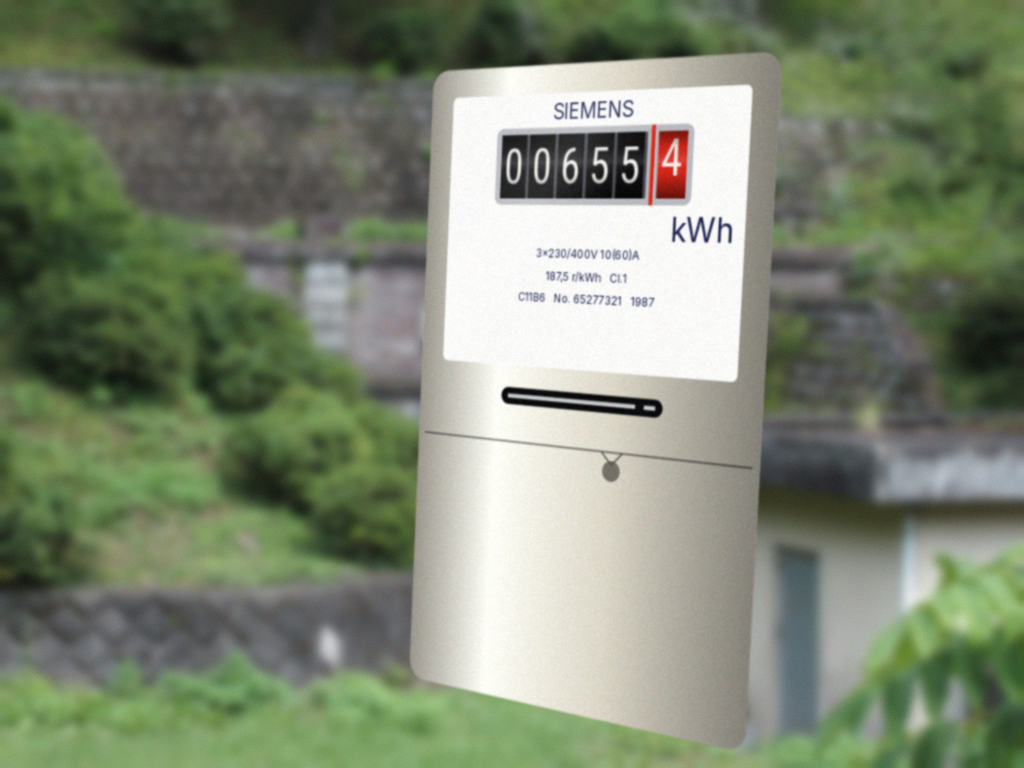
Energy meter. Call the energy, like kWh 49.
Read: kWh 655.4
